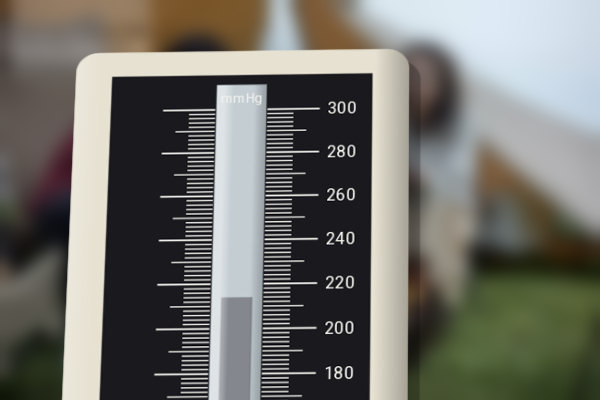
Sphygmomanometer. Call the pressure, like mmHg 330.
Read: mmHg 214
